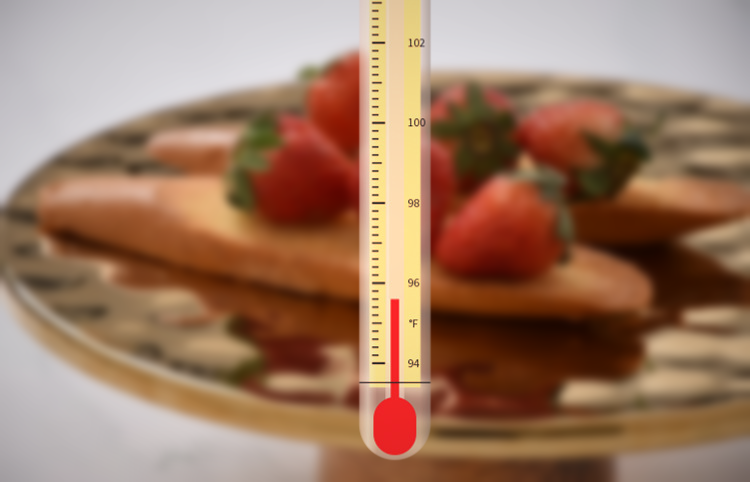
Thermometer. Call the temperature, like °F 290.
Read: °F 95.6
